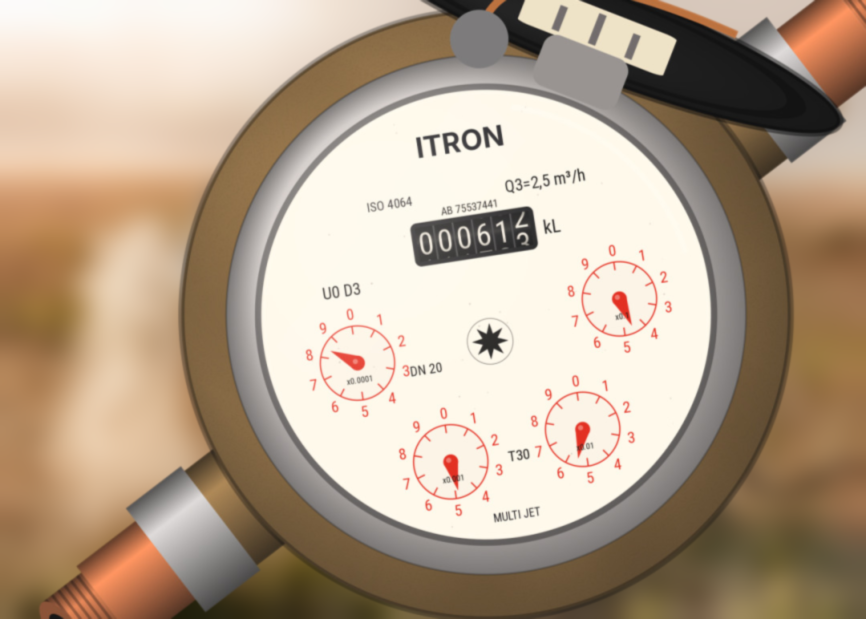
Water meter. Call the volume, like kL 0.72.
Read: kL 612.4548
